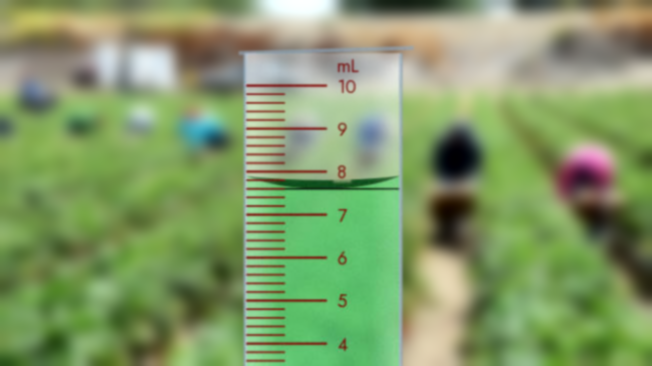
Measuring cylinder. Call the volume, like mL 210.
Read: mL 7.6
